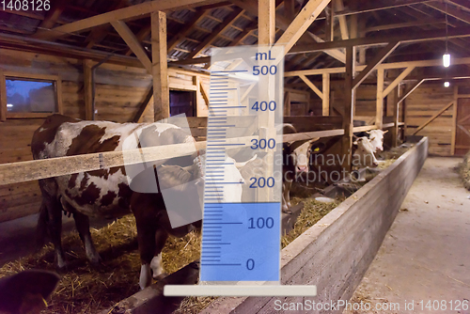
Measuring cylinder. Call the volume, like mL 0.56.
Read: mL 150
